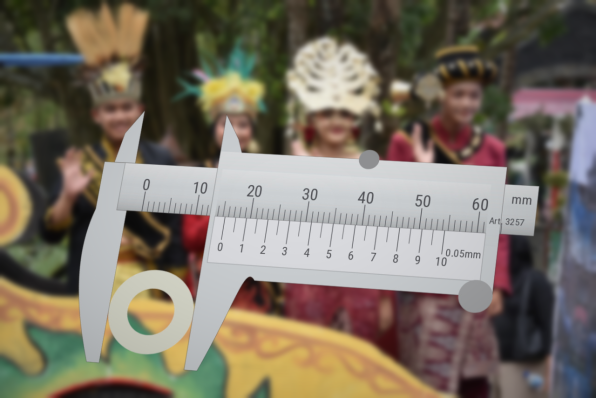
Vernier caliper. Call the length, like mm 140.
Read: mm 15.4
